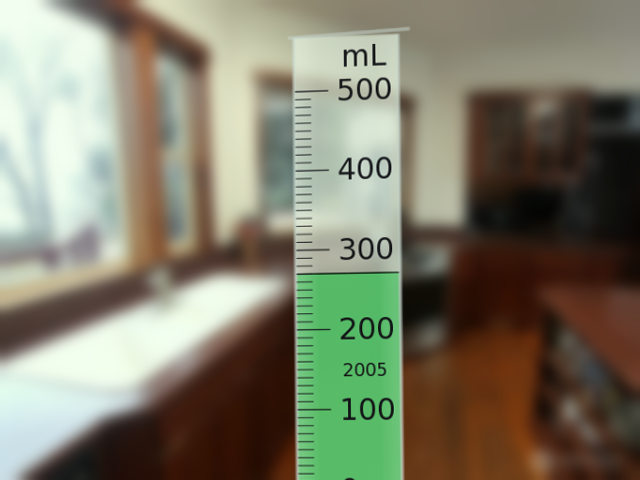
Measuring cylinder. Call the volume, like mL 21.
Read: mL 270
